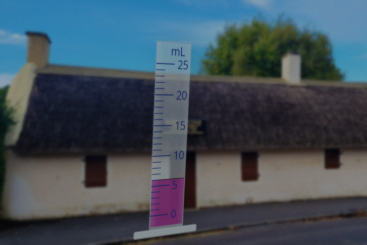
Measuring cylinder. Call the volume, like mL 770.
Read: mL 6
